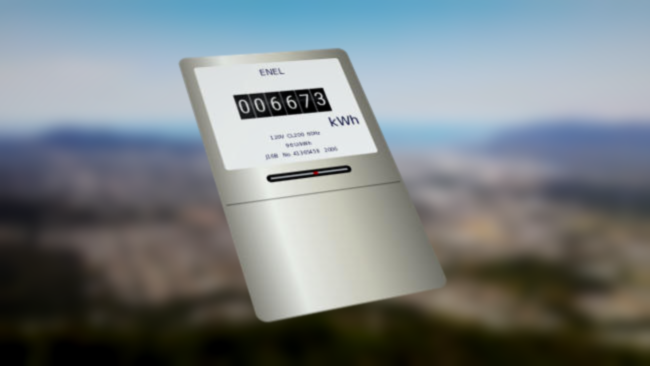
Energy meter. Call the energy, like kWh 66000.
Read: kWh 6673
